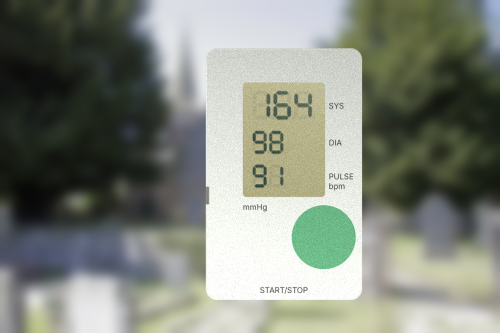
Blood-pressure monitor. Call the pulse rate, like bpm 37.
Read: bpm 91
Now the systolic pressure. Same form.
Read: mmHg 164
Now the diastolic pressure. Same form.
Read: mmHg 98
